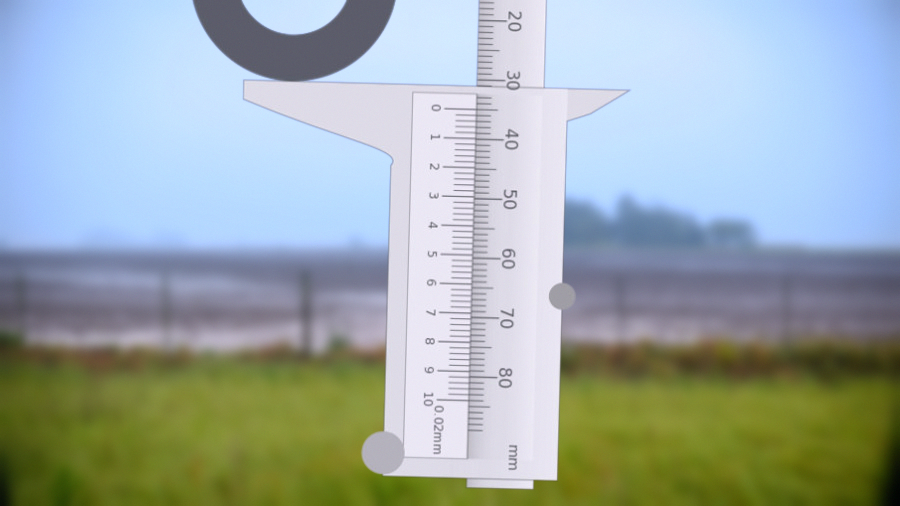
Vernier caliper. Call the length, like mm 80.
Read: mm 35.0
